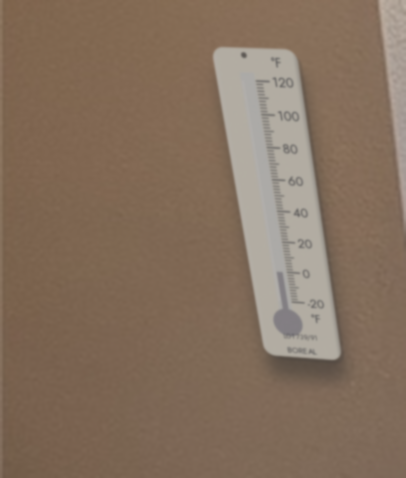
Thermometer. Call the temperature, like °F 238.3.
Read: °F 0
